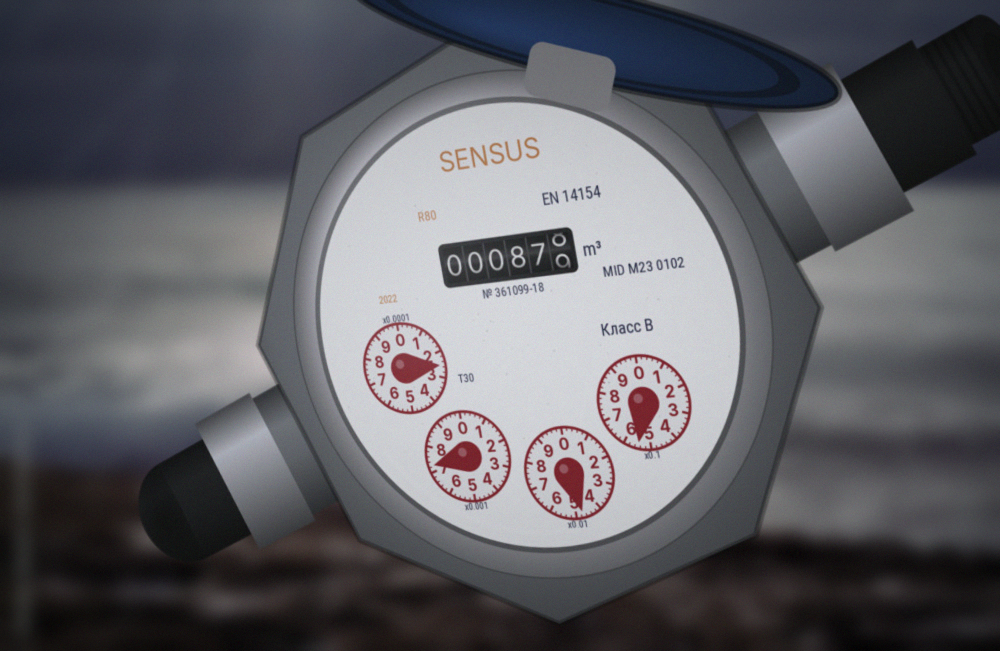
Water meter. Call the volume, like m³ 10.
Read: m³ 878.5472
